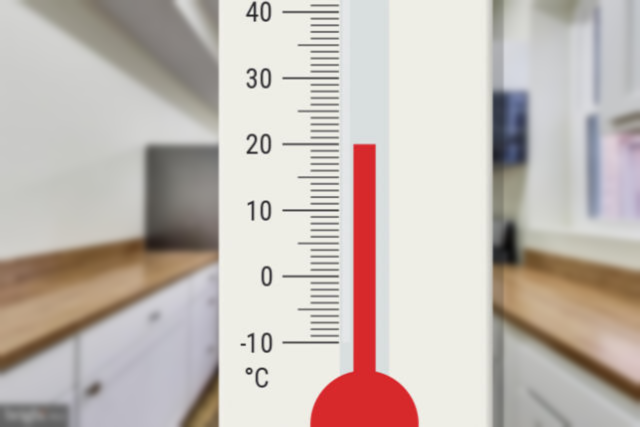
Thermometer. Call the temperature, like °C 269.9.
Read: °C 20
